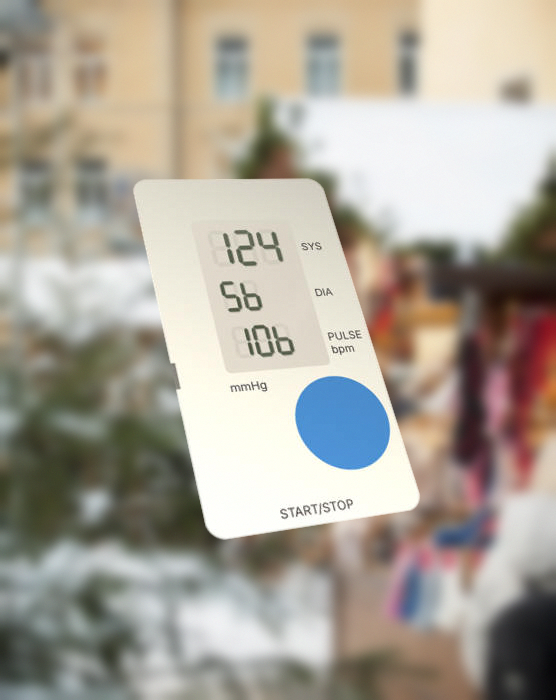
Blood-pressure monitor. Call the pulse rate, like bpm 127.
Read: bpm 106
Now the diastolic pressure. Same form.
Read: mmHg 56
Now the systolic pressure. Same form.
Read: mmHg 124
